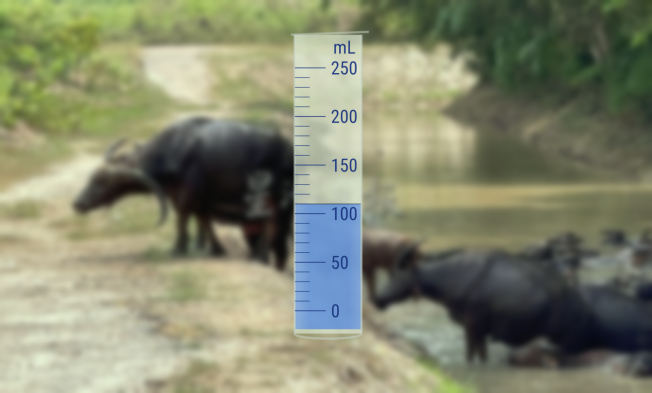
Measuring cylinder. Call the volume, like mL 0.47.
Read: mL 110
